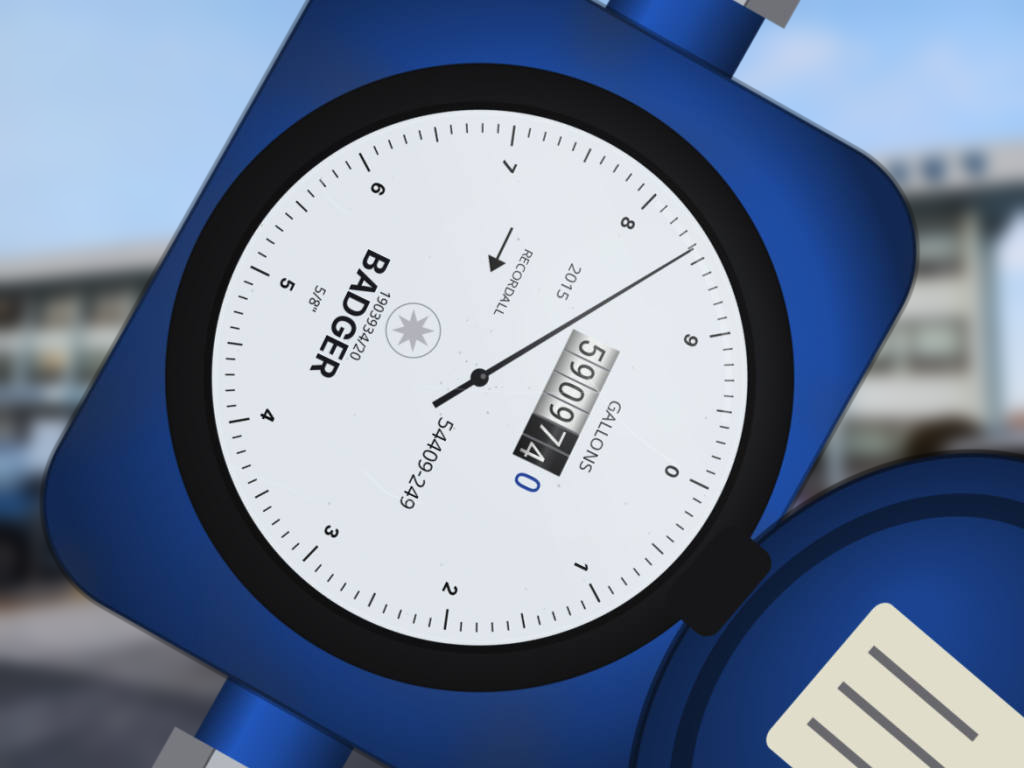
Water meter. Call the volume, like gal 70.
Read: gal 5909738.4
